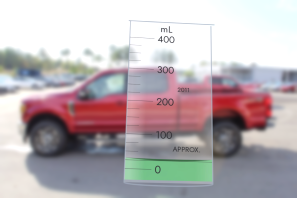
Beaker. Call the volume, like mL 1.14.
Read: mL 25
